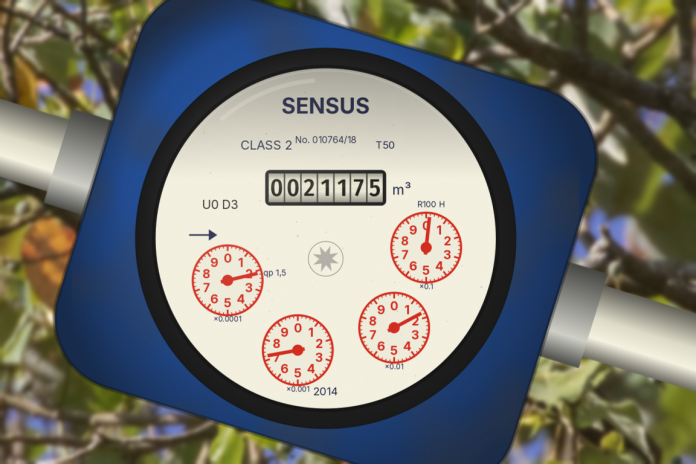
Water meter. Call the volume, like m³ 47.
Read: m³ 21175.0172
